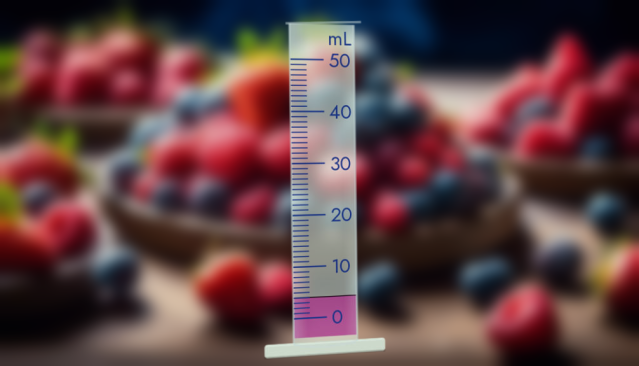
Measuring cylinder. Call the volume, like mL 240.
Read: mL 4
